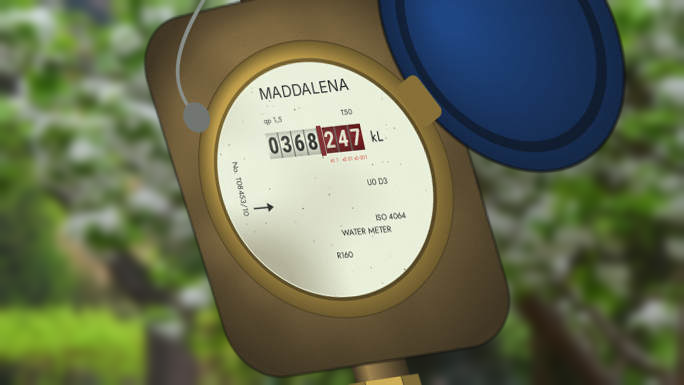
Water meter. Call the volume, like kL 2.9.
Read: kL 368.247
